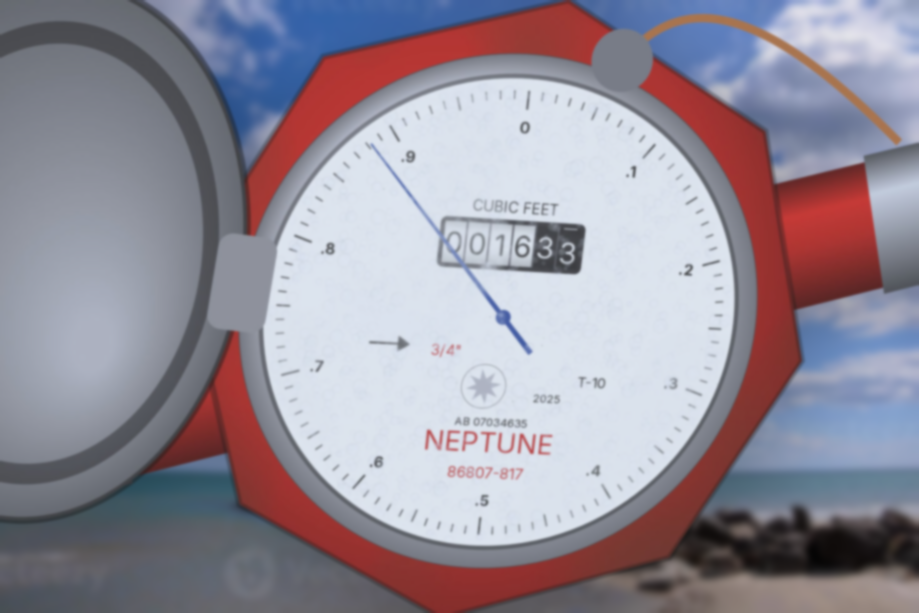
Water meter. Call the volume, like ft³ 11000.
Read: ft³ 1632.88
